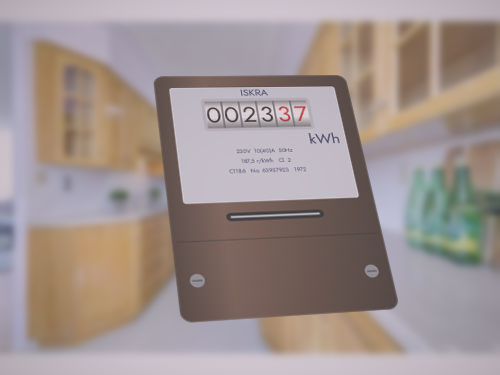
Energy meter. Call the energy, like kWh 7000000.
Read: kWh 23.37
